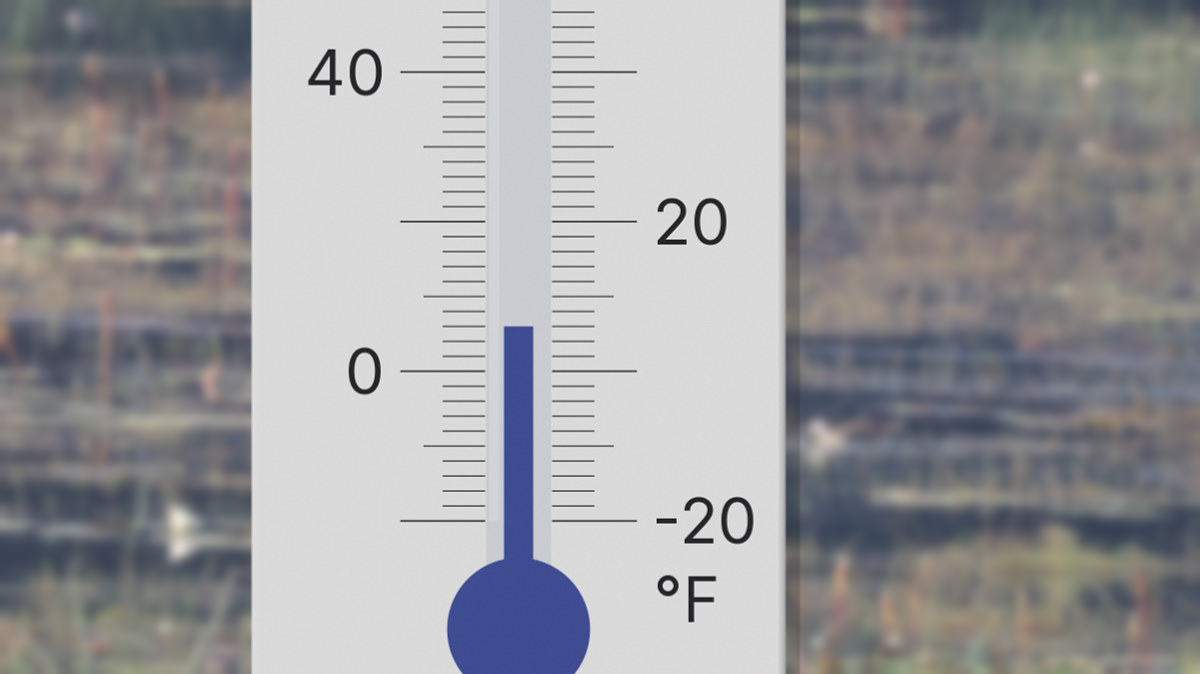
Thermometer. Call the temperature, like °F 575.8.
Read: °F 6
